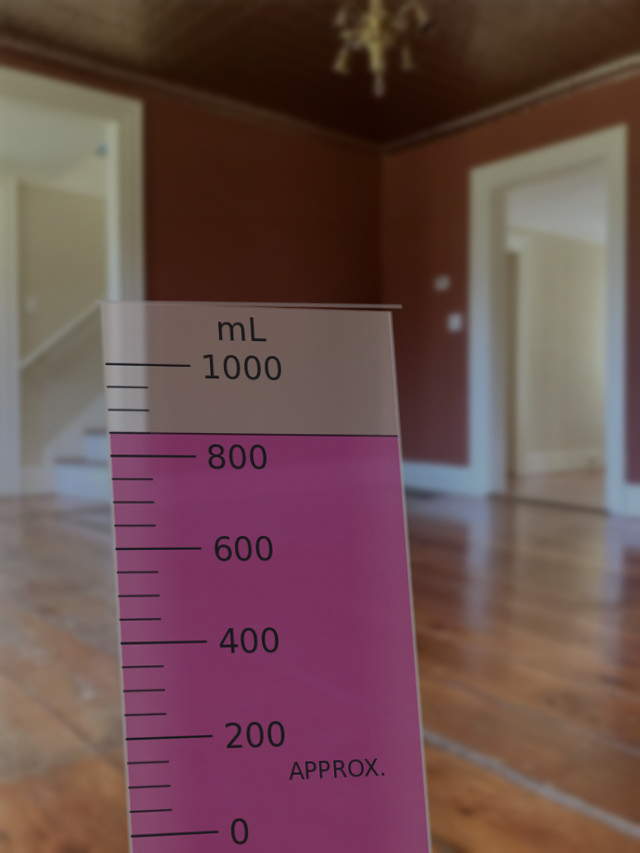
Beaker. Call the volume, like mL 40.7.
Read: mL 850
